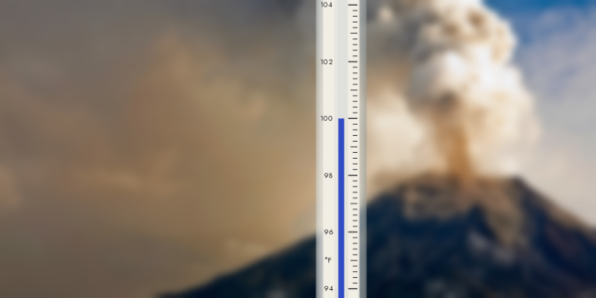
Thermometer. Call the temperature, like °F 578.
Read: °F 100
